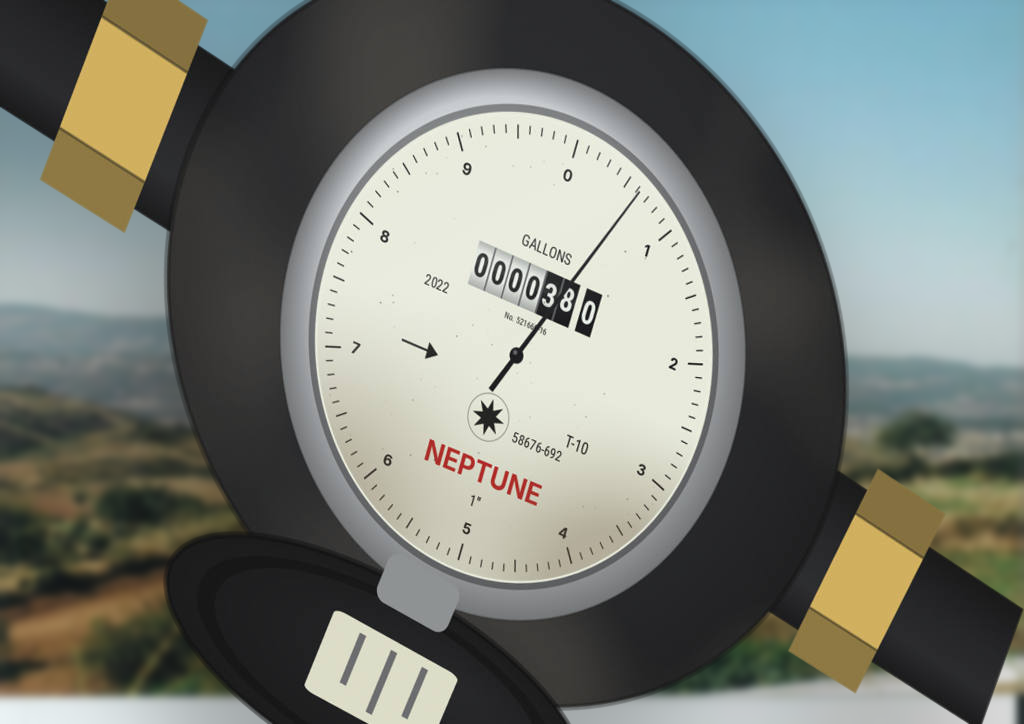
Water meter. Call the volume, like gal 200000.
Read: gal 380.6
